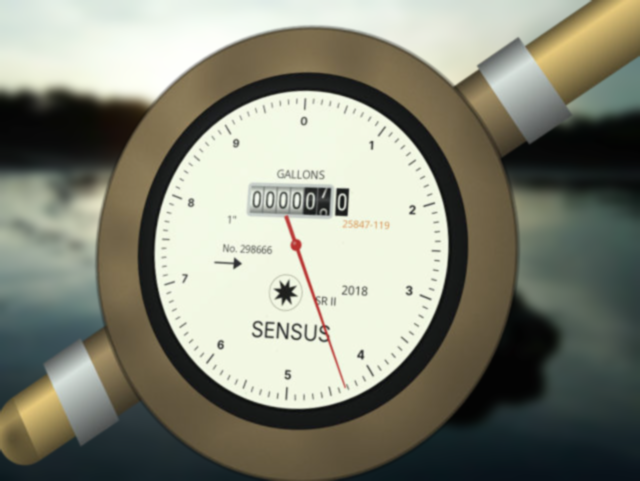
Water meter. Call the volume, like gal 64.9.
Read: gal 74.3
